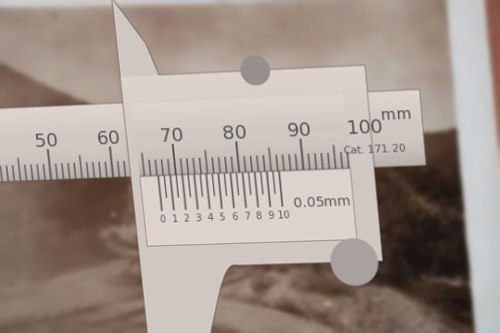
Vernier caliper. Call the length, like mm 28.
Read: mm 67.2
